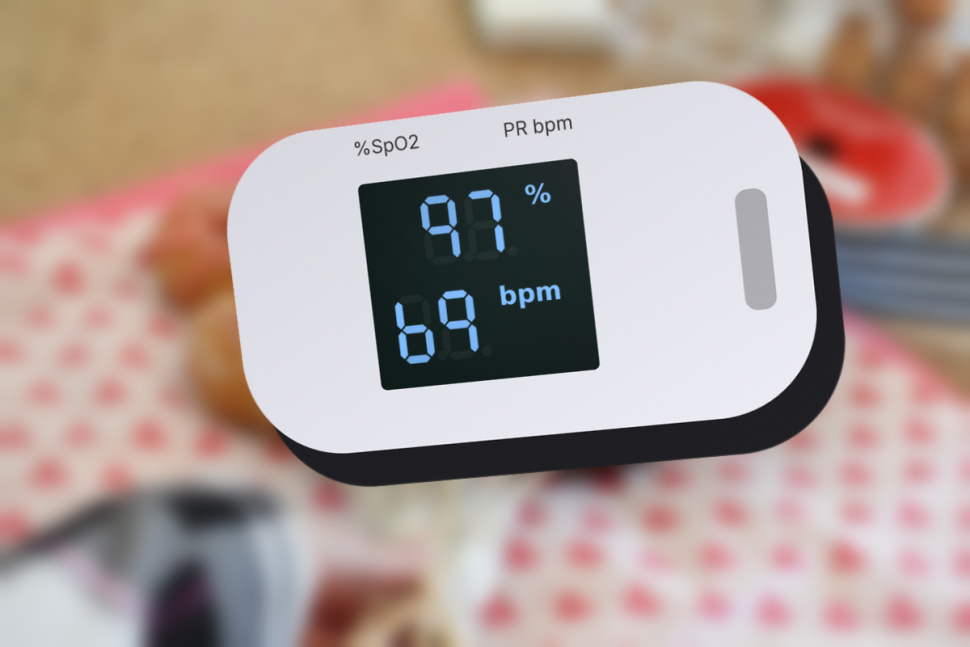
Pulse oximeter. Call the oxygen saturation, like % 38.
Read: % 97
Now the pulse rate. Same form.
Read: bpm 69
